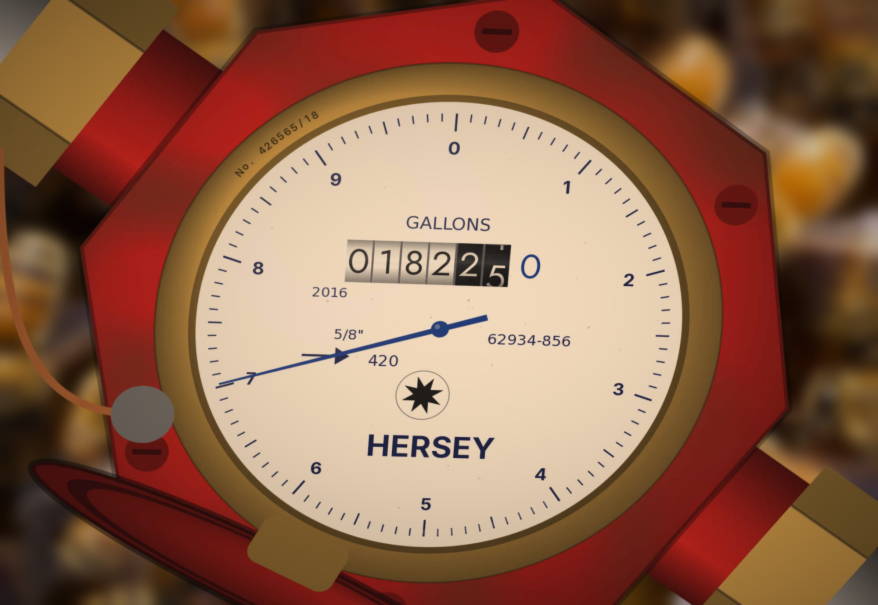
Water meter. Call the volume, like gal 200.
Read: gal 182247.0
